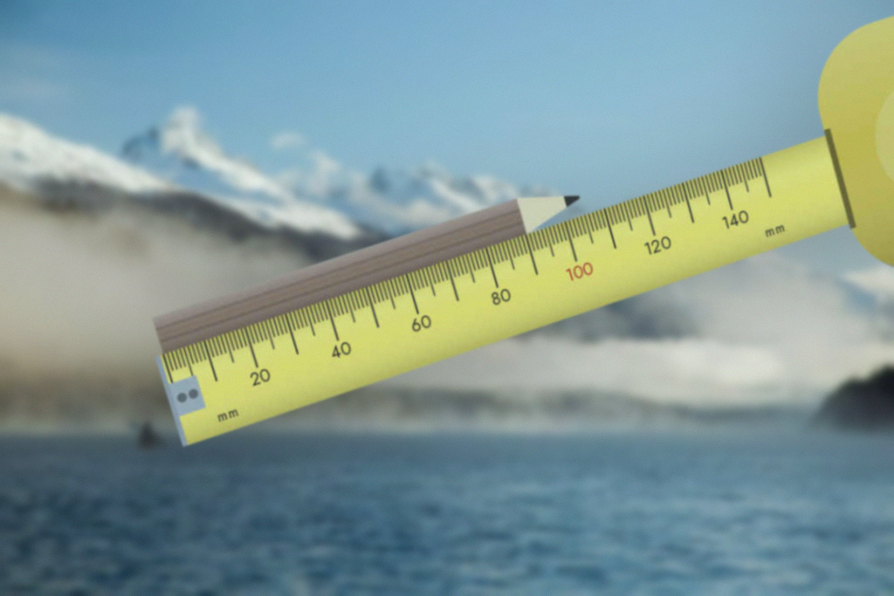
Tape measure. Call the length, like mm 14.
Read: mm 105
